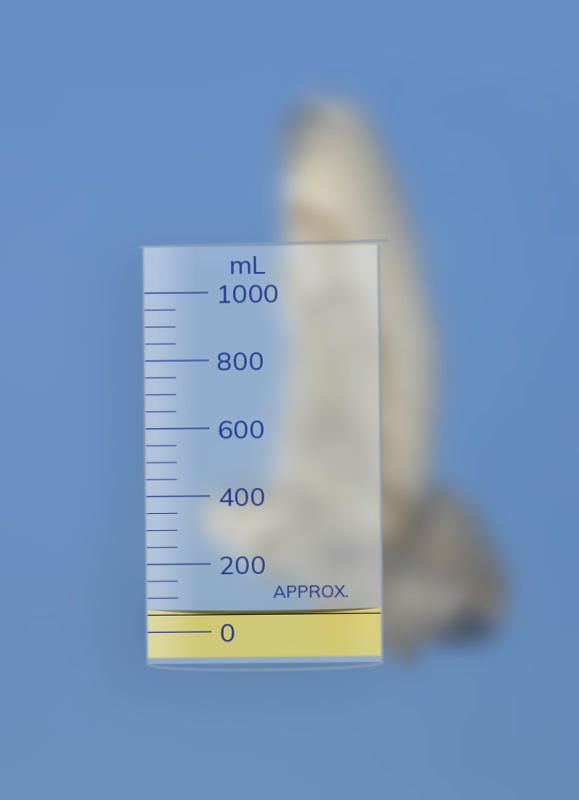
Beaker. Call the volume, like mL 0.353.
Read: mL 50
